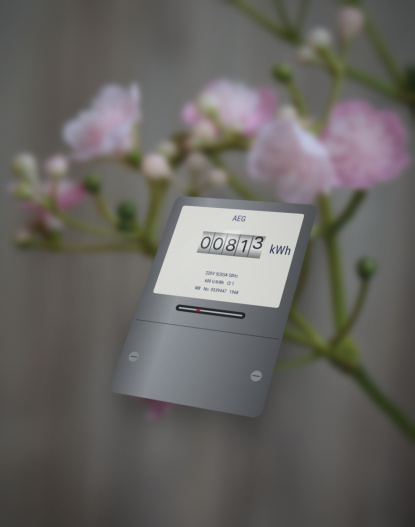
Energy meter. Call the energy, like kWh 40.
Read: kWh 813
